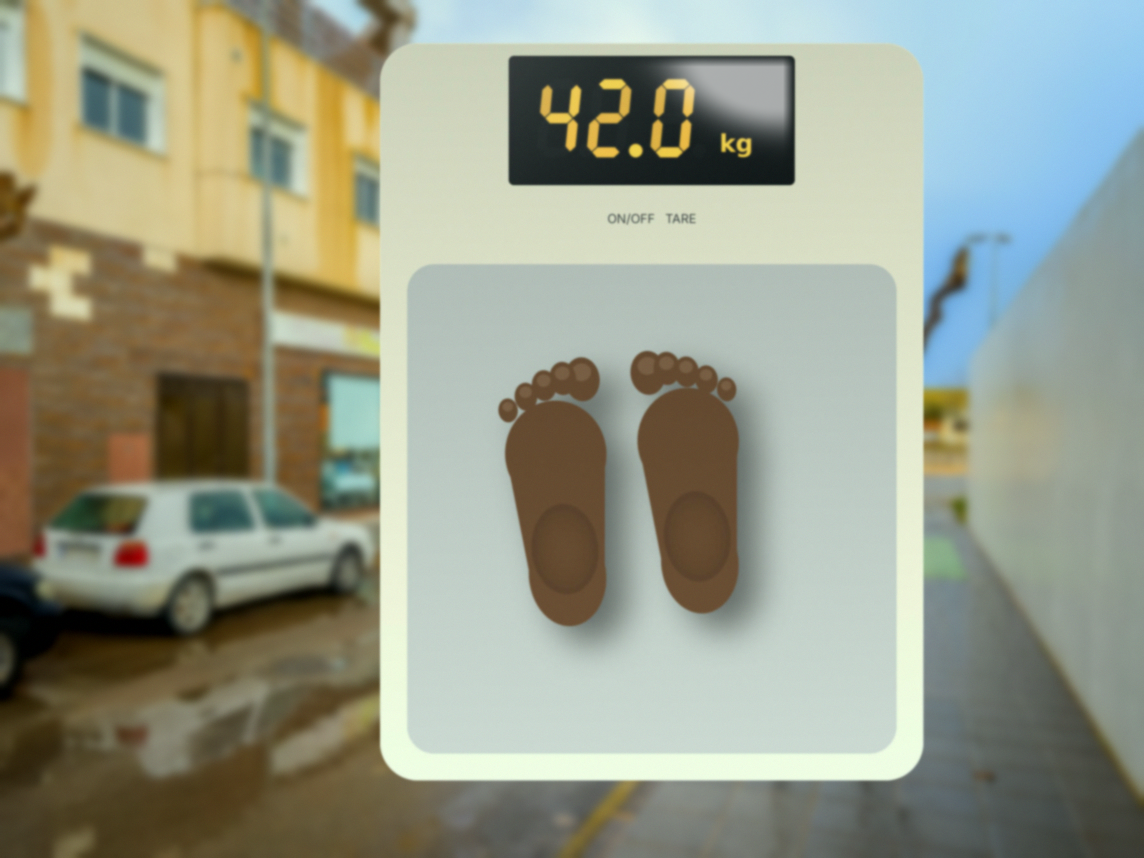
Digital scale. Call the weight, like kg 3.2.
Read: kg 42.0
